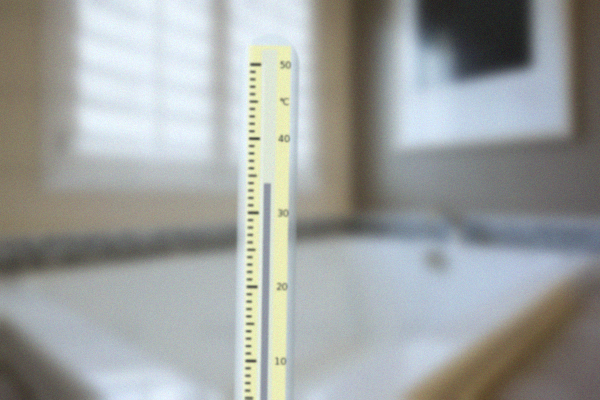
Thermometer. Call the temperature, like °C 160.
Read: °C 34
